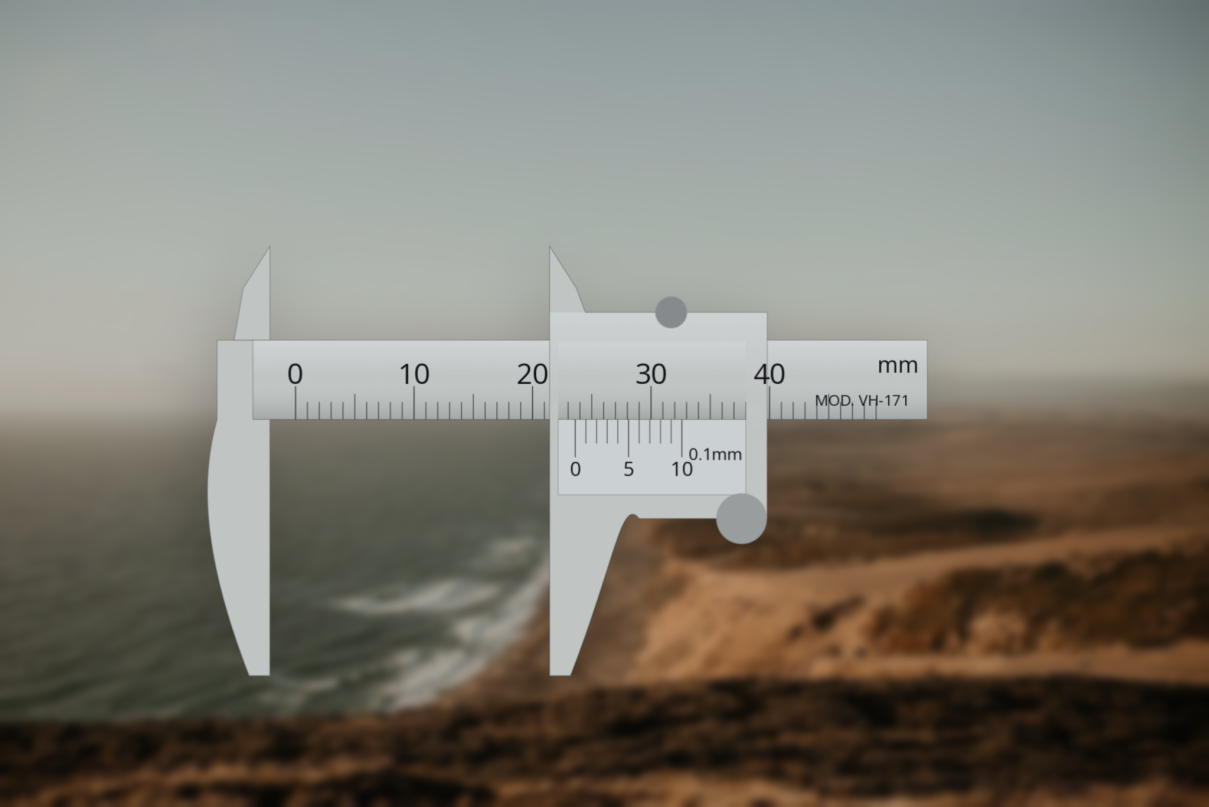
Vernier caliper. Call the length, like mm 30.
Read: mm 23.6
